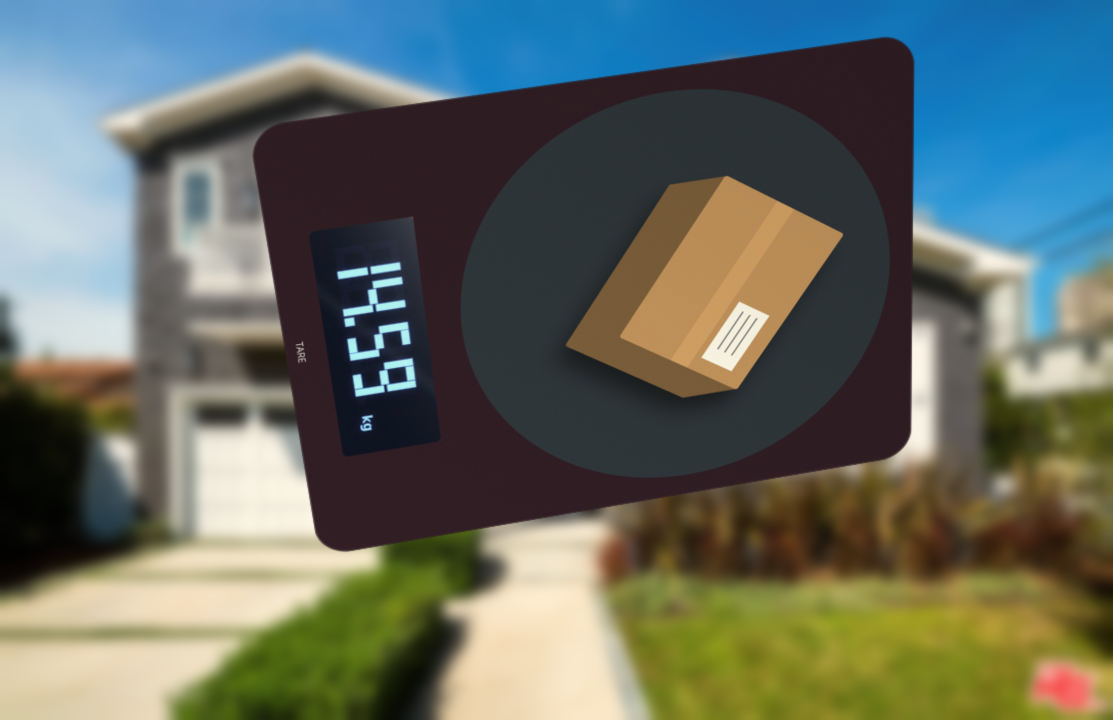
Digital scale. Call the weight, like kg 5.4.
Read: kg 14.59
